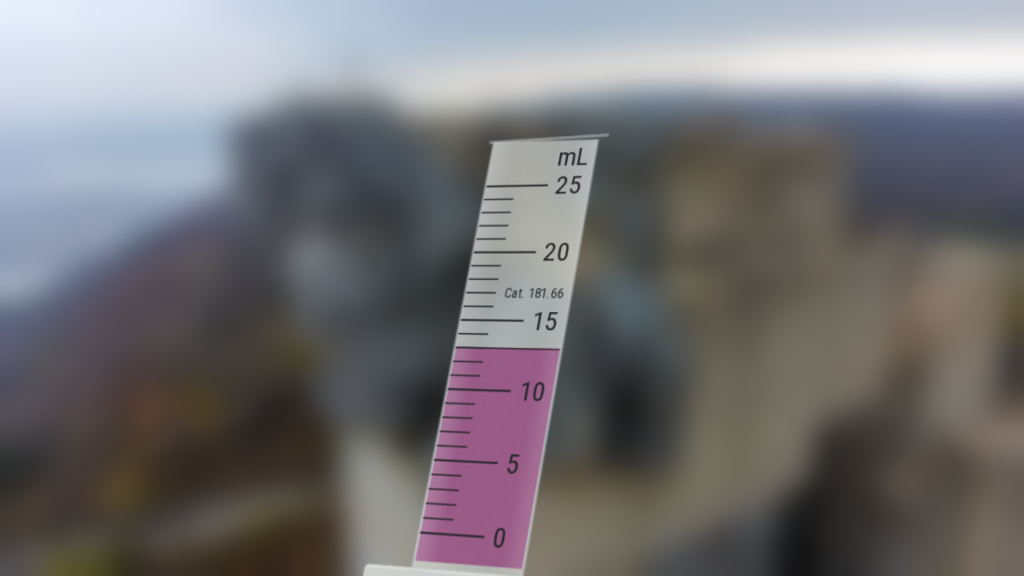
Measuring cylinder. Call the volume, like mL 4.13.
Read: mL 13
